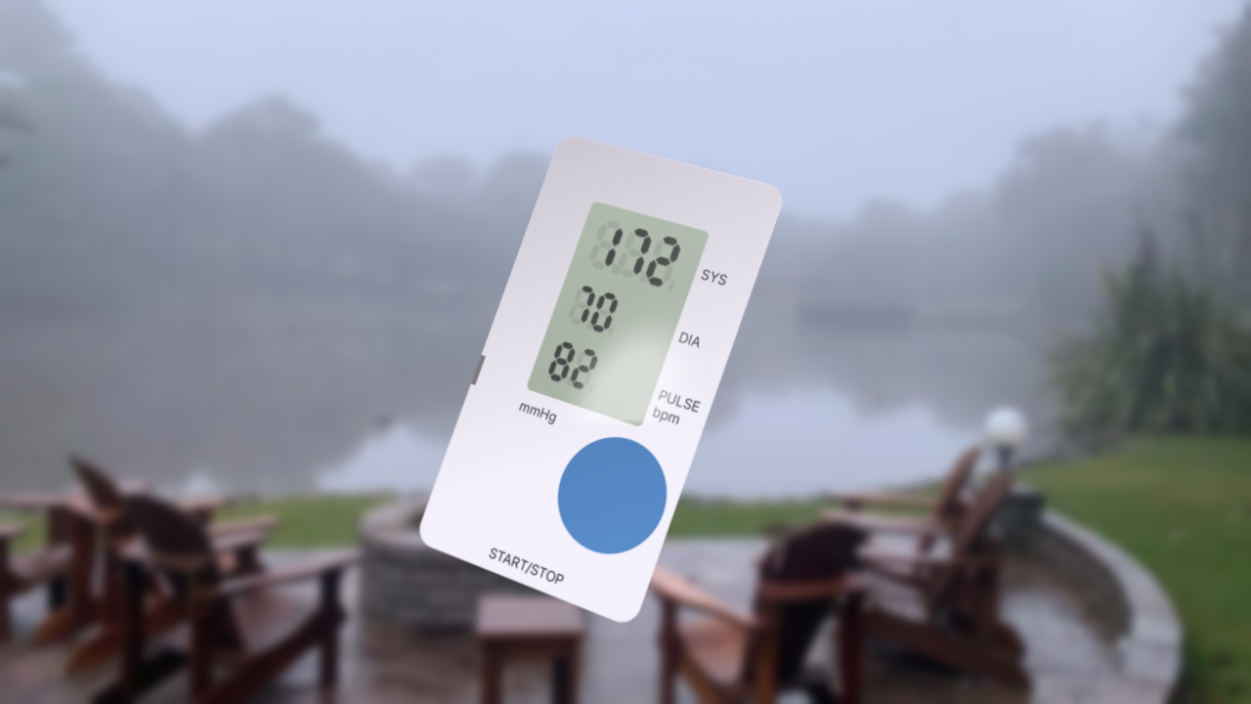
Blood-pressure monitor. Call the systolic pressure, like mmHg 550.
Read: mmHg 172
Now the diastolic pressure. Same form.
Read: mmHg 70
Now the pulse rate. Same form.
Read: bpm 82
